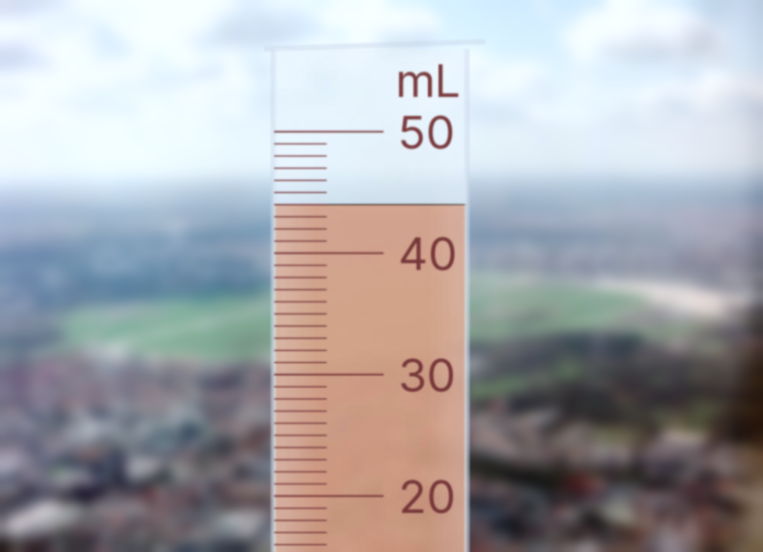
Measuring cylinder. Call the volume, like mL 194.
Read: mL 44
